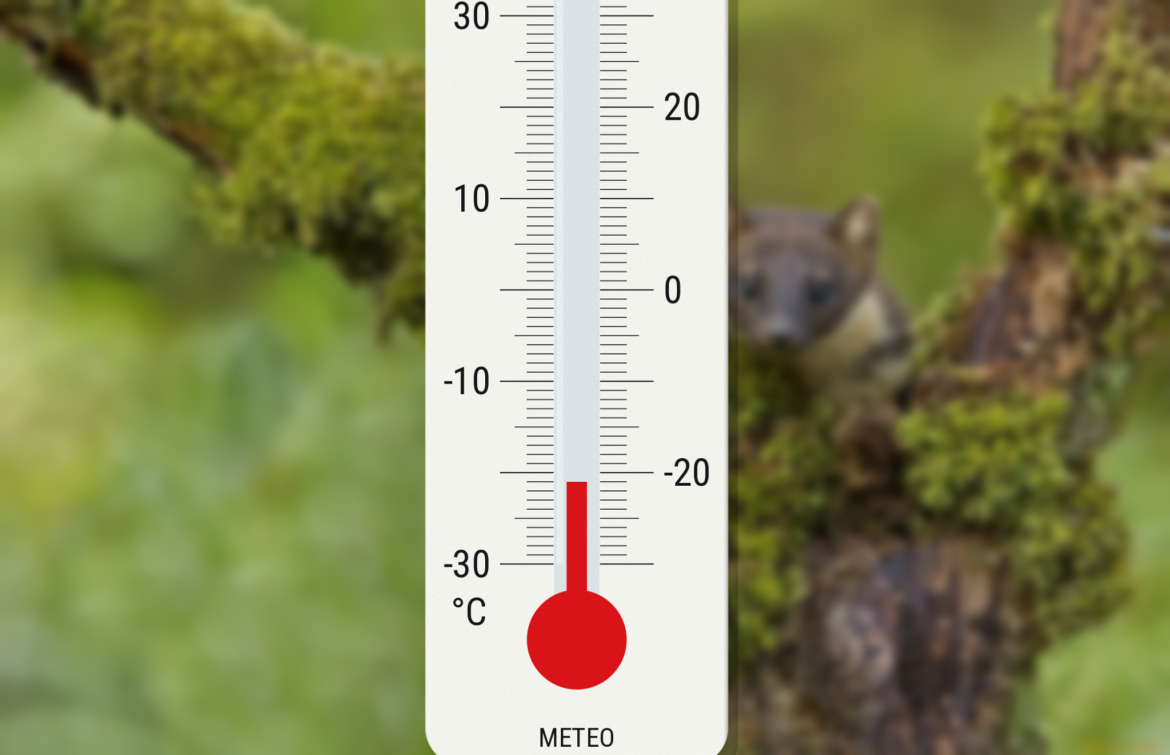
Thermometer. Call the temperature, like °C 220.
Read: °C -21
